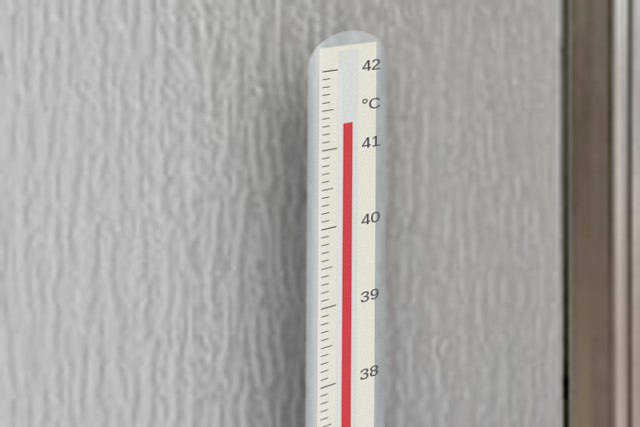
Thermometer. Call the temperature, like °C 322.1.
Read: °C 41.3
